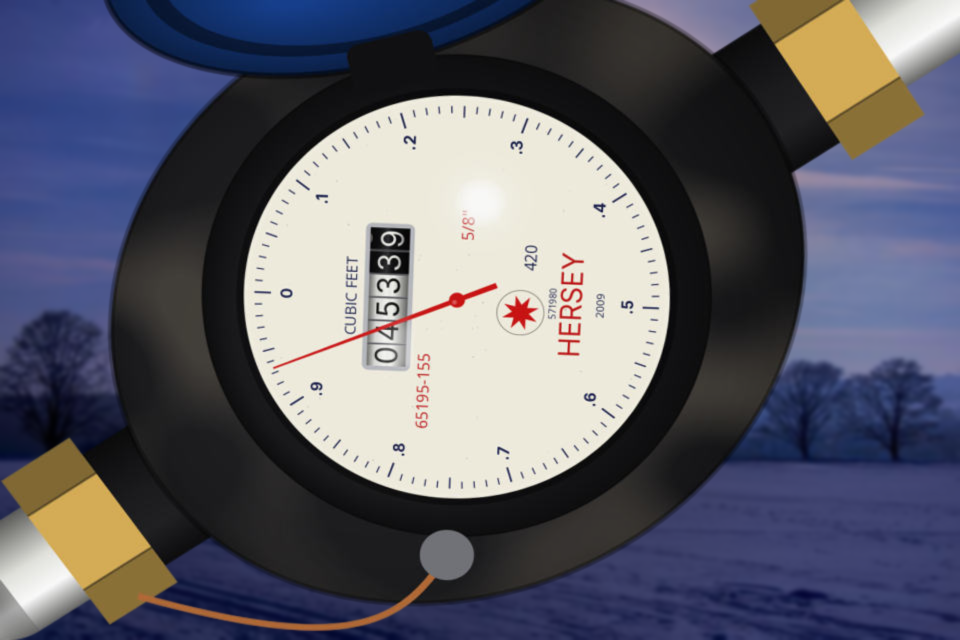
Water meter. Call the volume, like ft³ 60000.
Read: ft³ 45338.93
